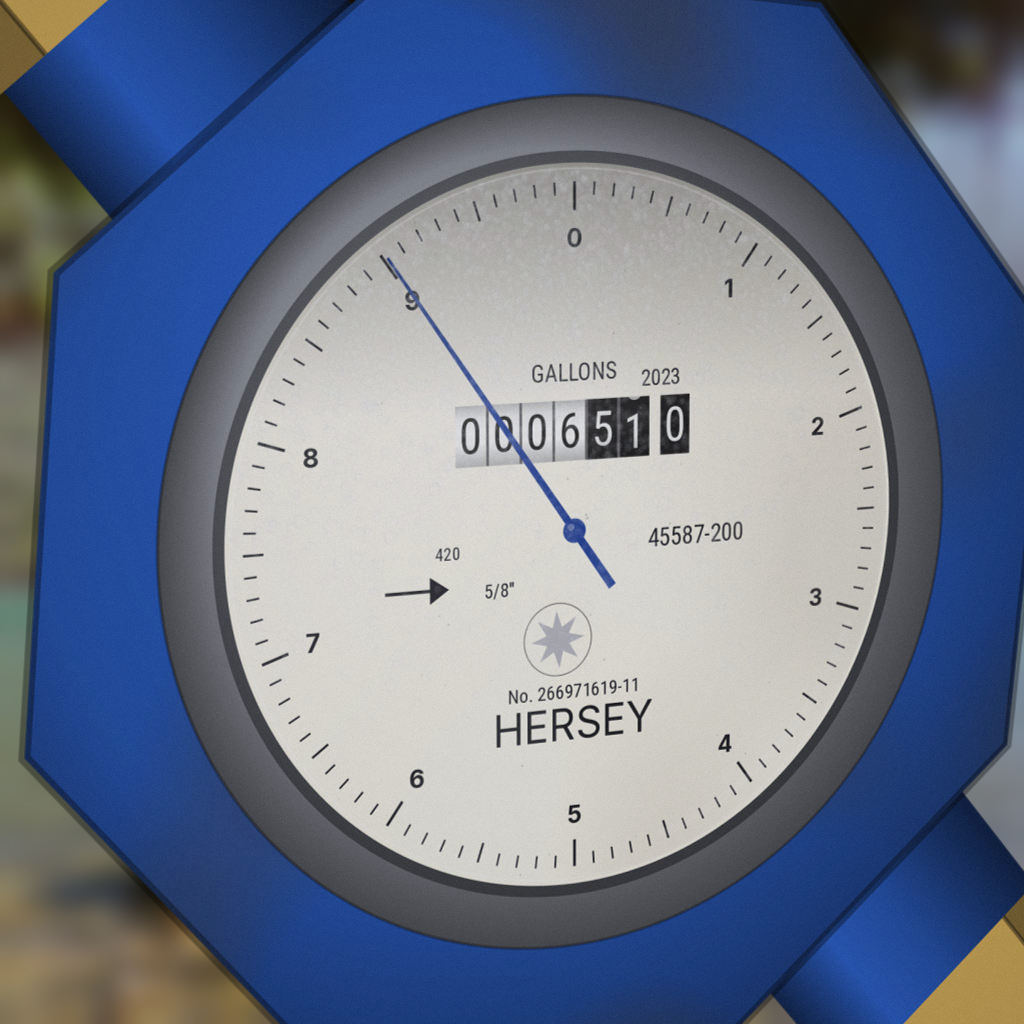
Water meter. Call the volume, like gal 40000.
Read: gal 6509.0
